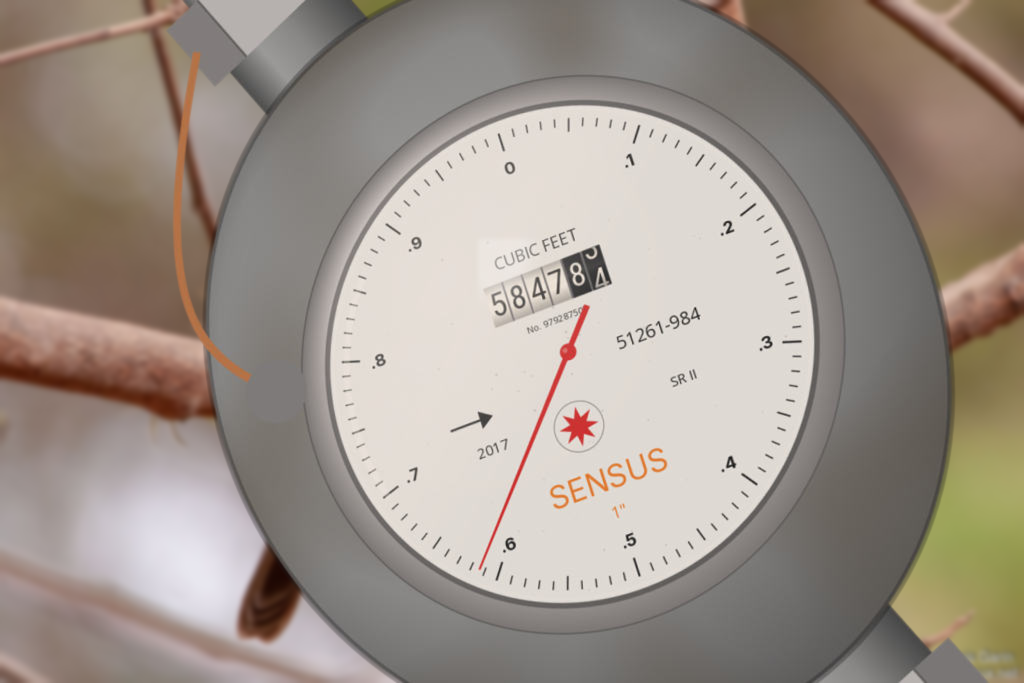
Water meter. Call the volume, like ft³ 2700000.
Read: ft³ 584783.61
